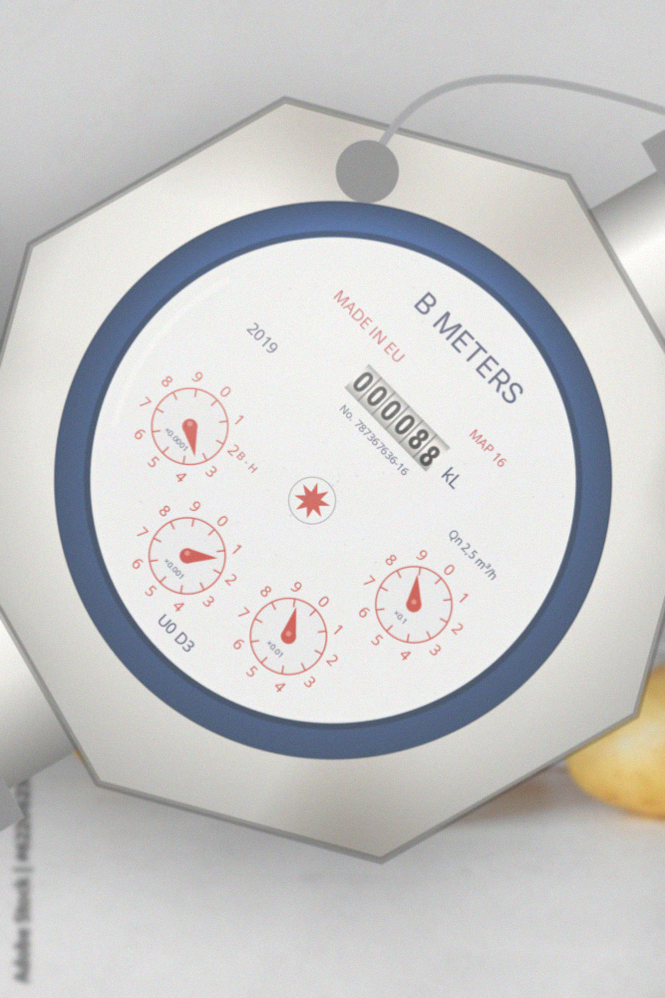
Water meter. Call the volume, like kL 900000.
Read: kL 87.8913
